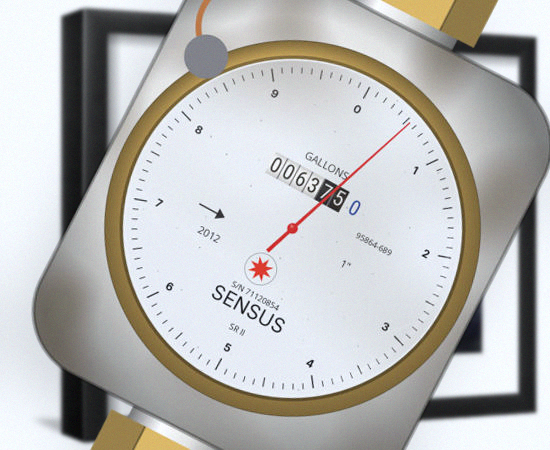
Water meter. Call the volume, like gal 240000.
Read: gal 63750.5
